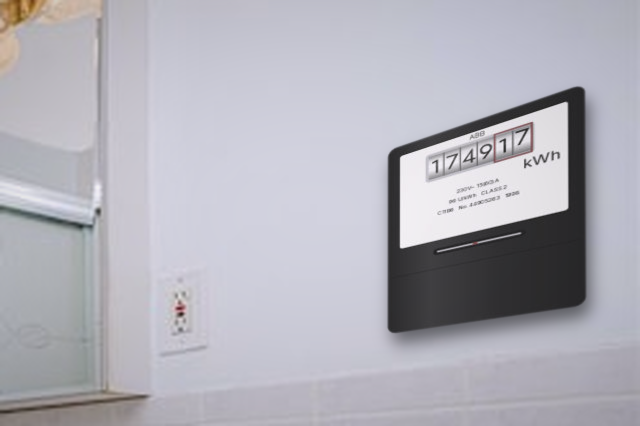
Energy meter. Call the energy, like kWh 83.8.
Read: kWh 1749.17
